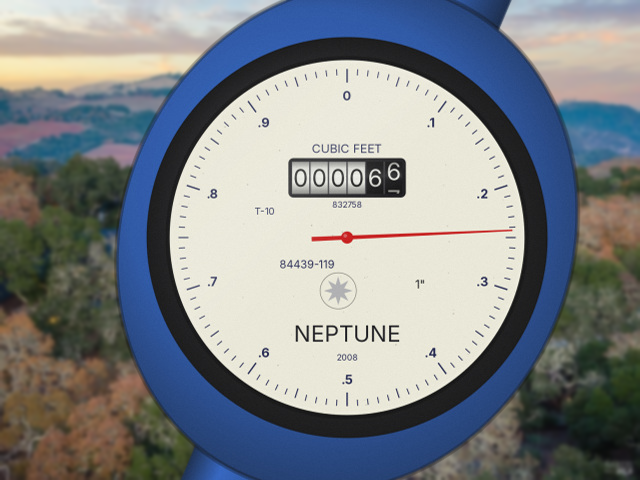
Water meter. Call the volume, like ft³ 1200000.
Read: ft³ 66.24
